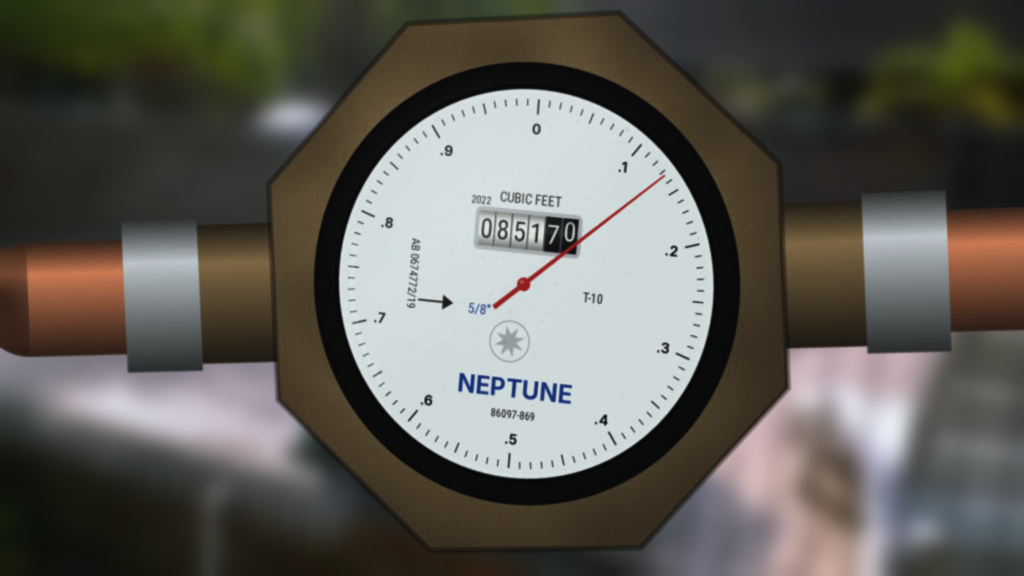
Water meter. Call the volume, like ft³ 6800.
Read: ft³ 85170.13
